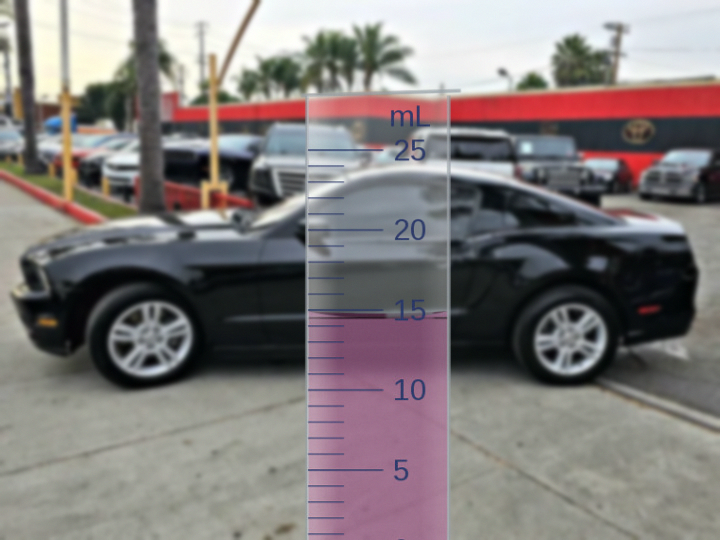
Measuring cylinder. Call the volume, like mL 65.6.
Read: mL 14.5
